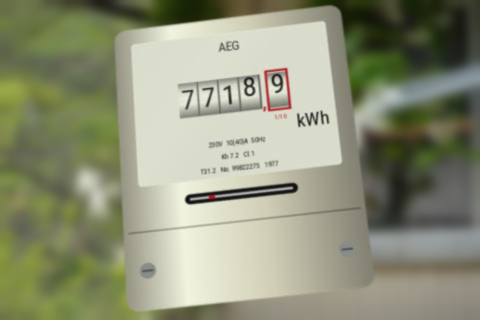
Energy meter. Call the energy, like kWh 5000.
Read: kWh 7718.9
